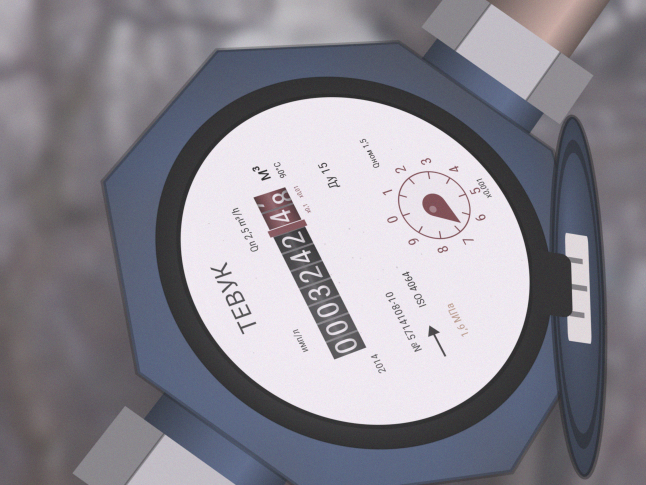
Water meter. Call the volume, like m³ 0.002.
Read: m³ 3242.476
